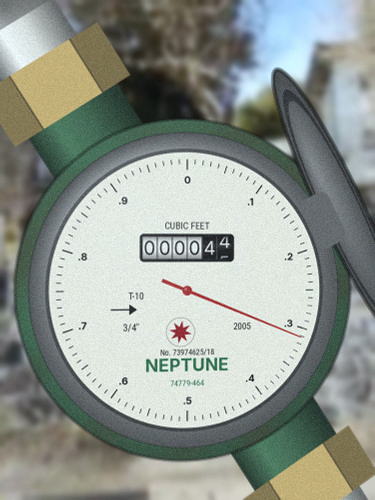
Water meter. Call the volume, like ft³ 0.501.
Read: ft³ 44.31
